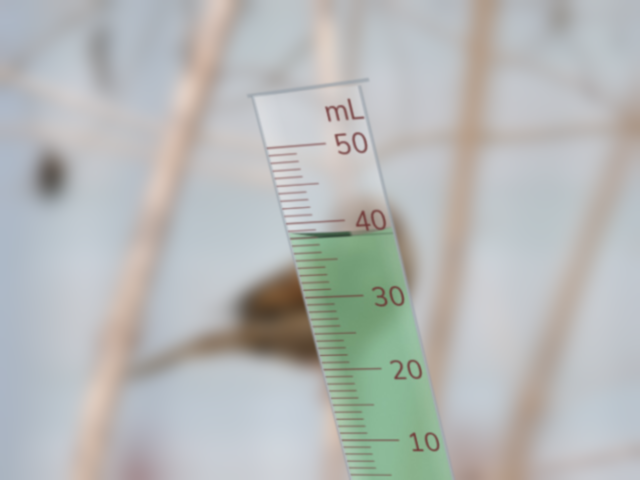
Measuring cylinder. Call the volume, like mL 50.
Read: mL 38
